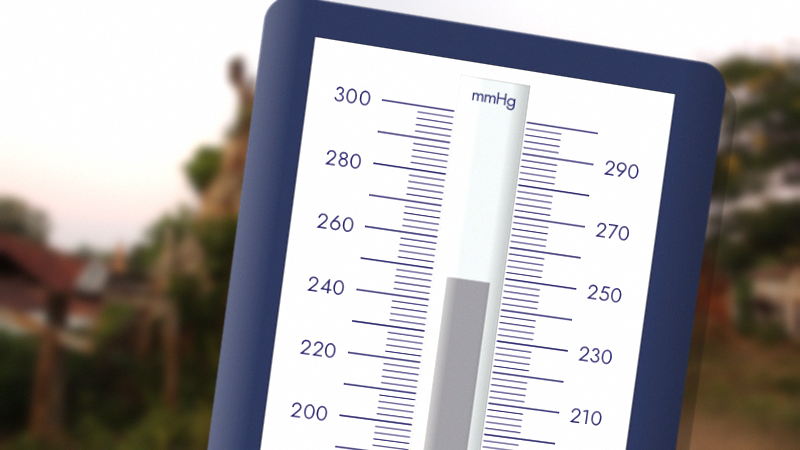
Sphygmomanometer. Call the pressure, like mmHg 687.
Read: mmHg 248
